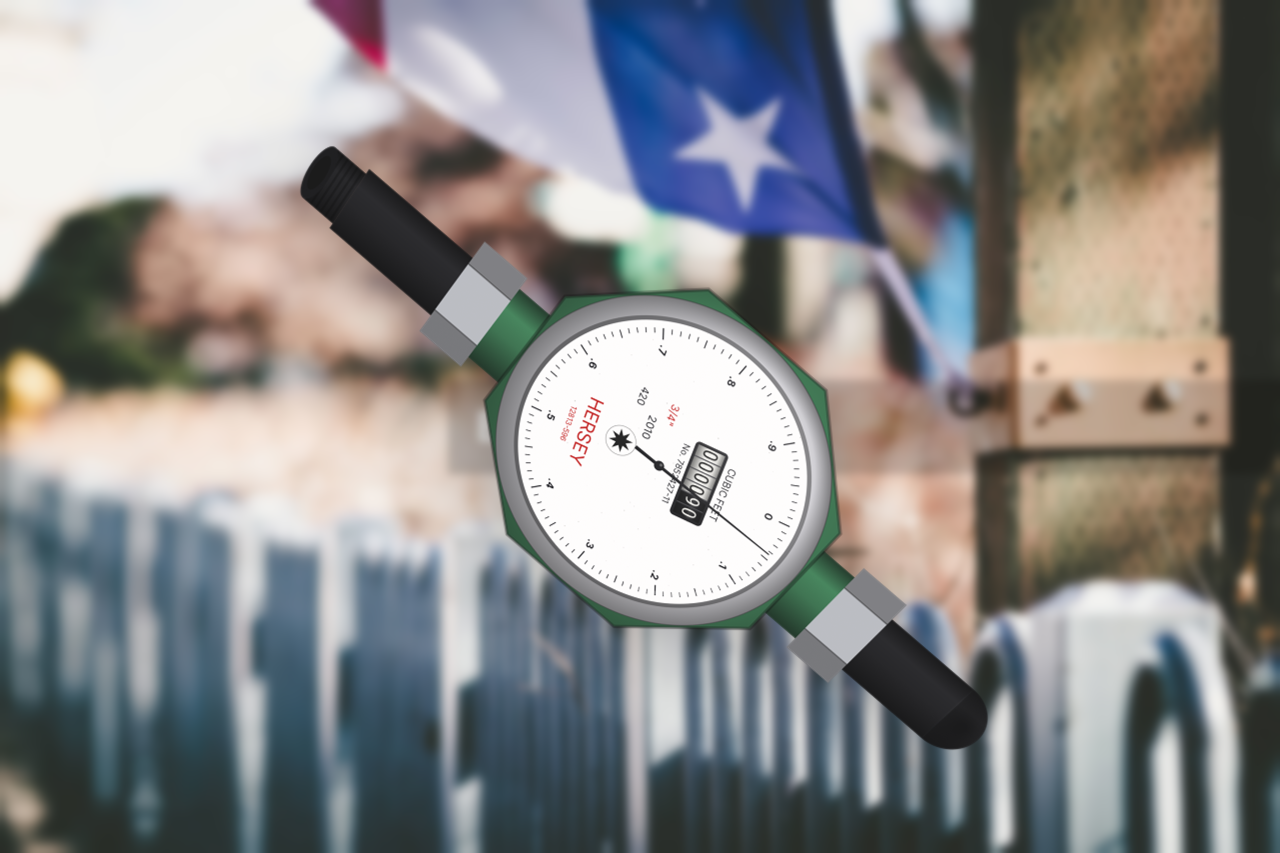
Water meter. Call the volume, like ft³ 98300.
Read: ft³ 90.04
